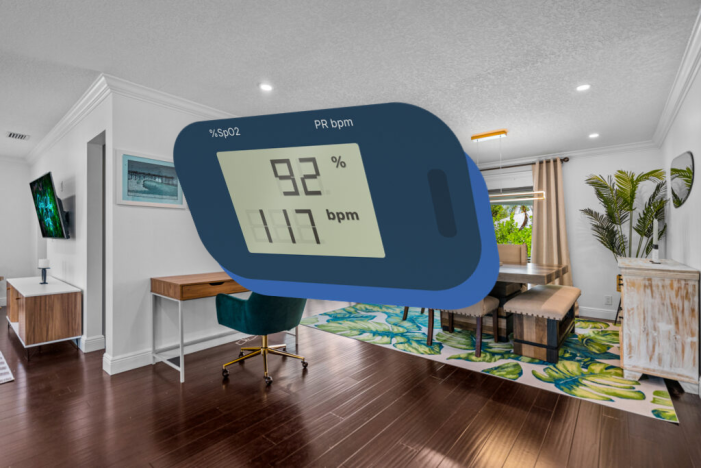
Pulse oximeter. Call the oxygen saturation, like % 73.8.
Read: % 92
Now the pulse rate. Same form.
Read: bpm 117
